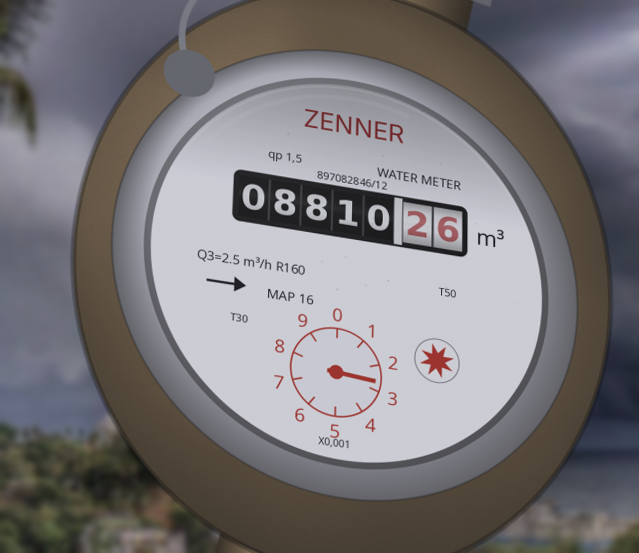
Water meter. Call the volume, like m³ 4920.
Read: m³ 8810.262
